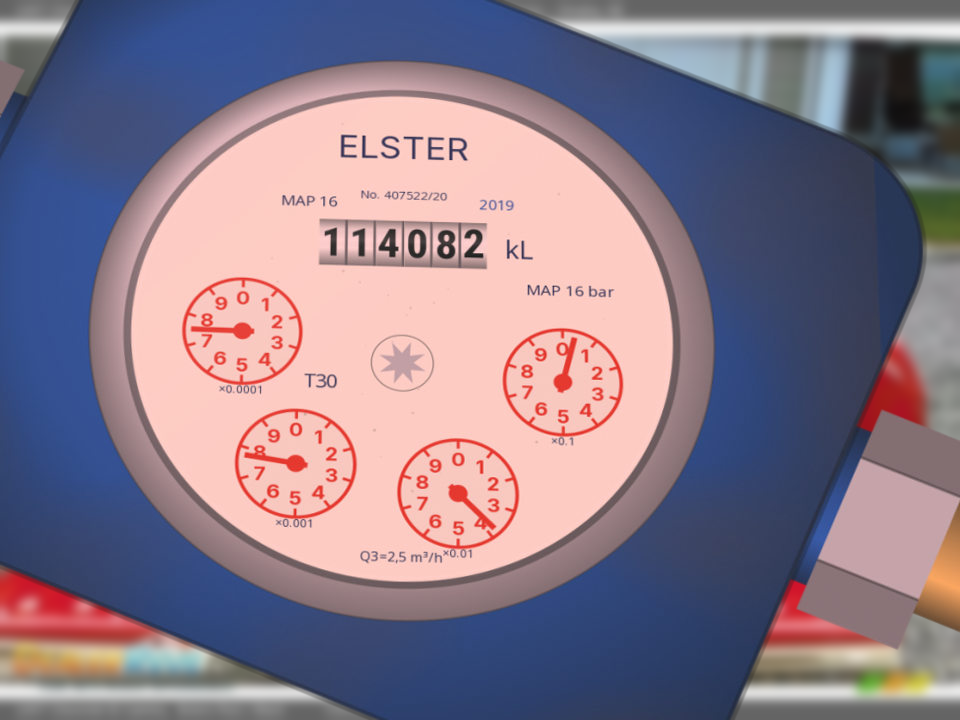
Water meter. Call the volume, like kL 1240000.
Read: kL 114082.0377
